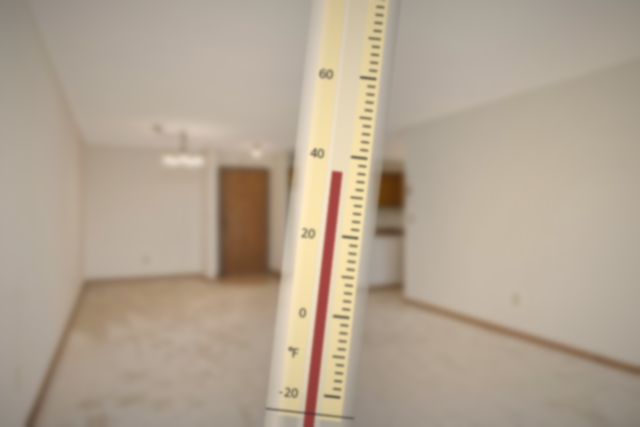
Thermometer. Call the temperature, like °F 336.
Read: °F 36
